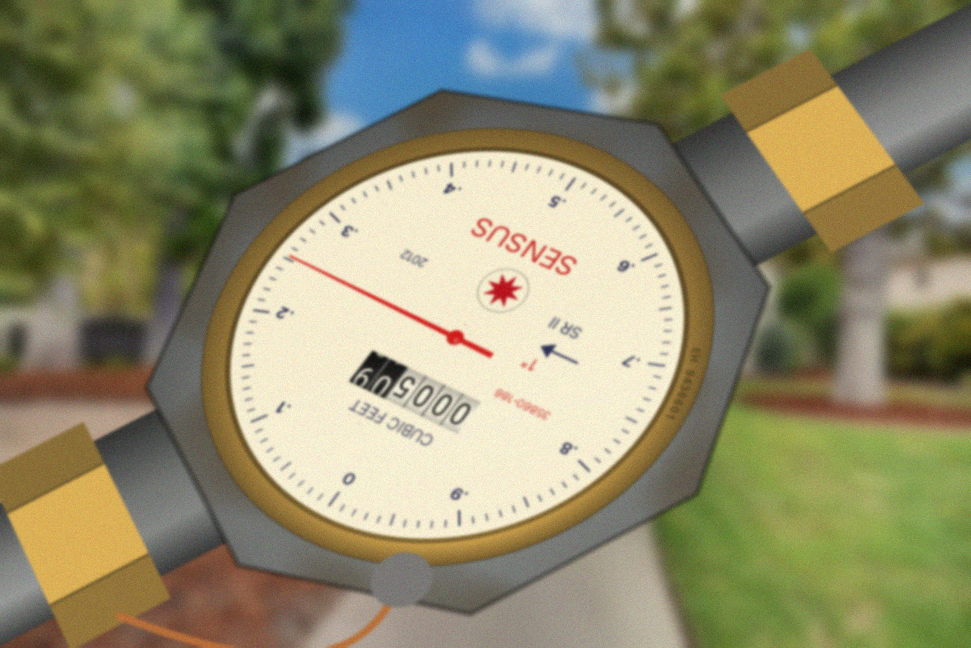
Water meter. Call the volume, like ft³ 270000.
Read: ft³ 509.25
